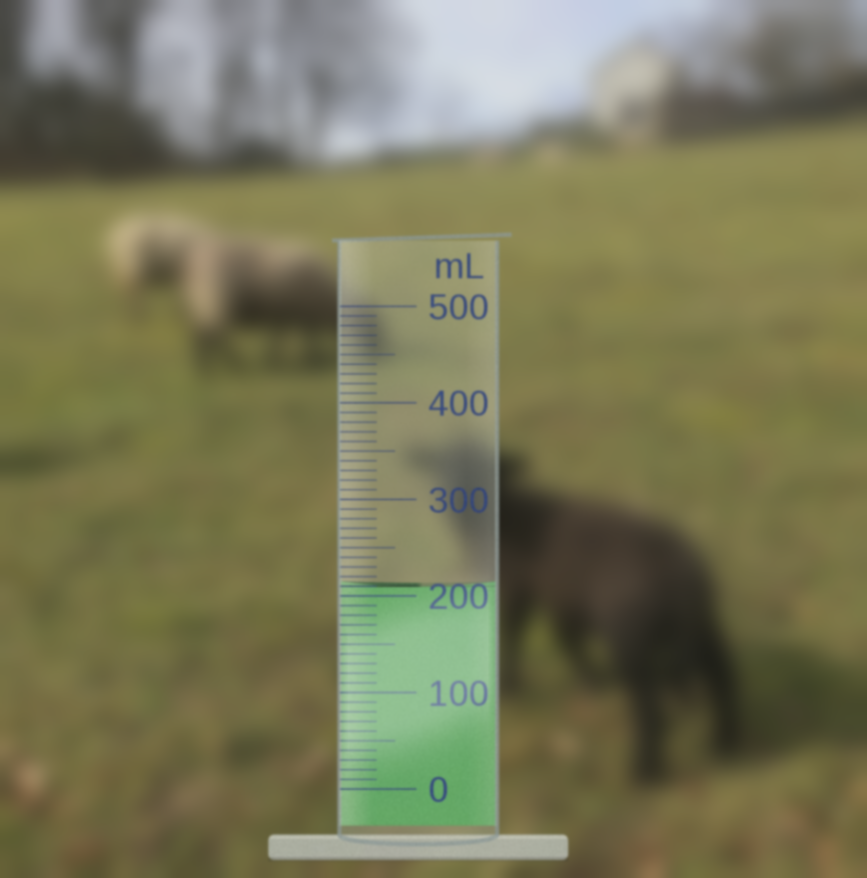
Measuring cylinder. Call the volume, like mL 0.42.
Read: mL 210
